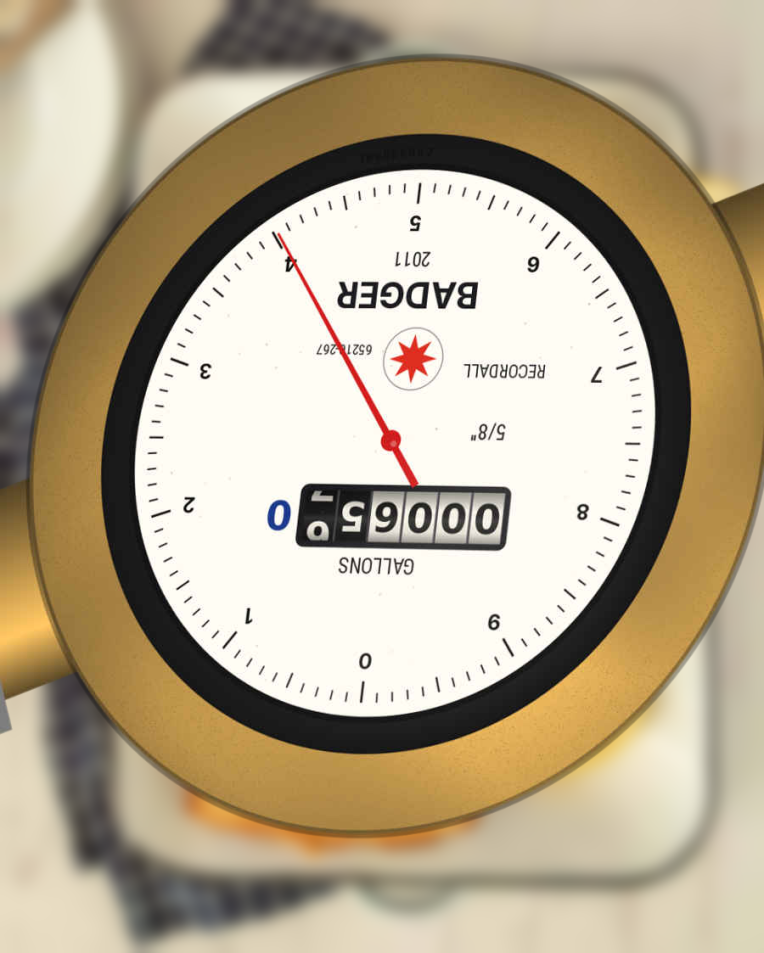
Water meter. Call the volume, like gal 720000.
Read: gal 6564.0
